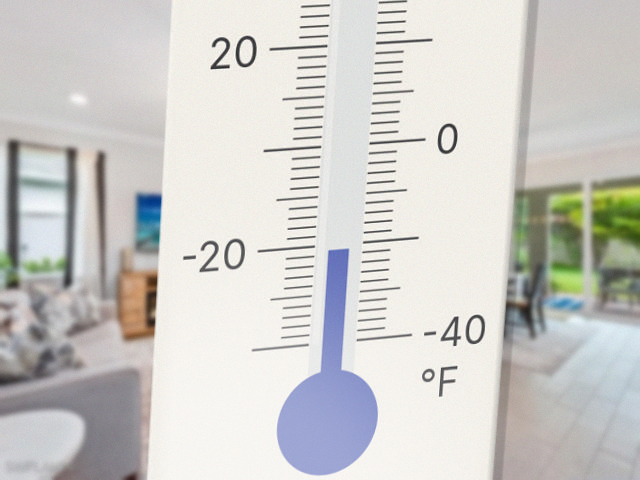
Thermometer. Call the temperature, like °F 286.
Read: °F -21
